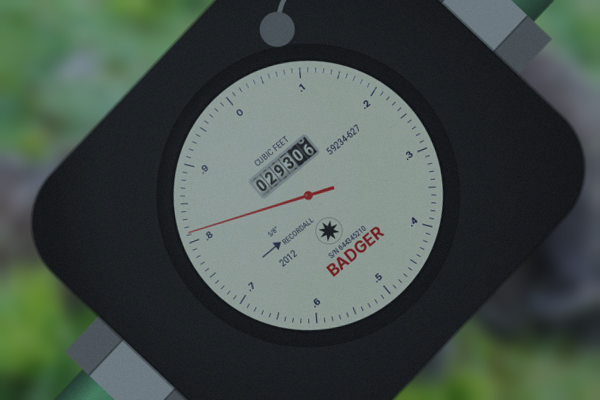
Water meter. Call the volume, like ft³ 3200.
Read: ft³ 29305.81
